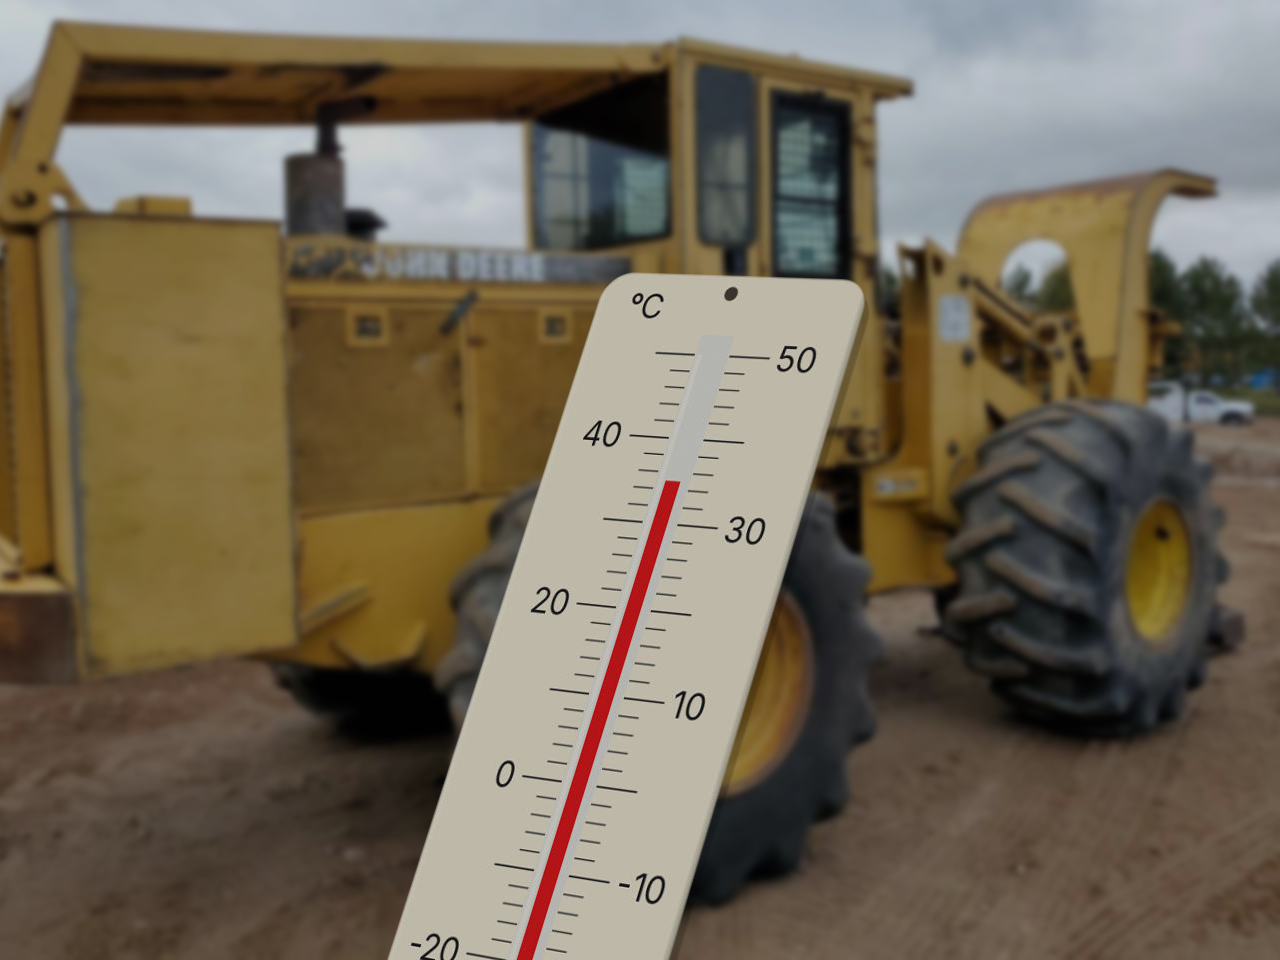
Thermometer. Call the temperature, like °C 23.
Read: °C 35
